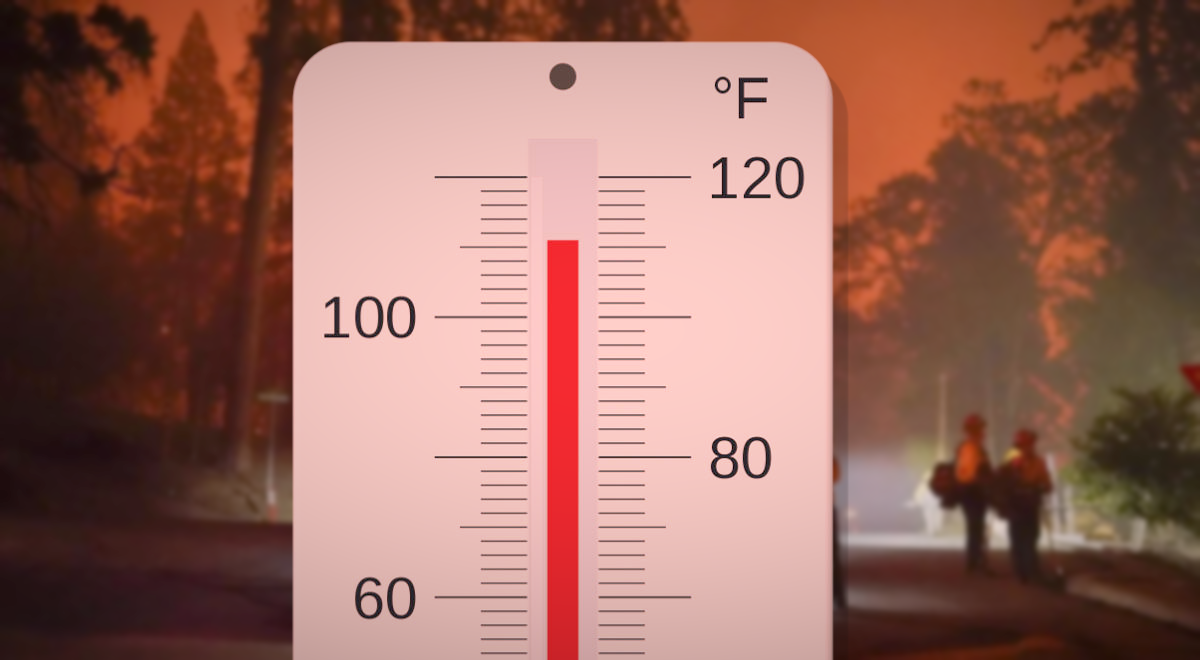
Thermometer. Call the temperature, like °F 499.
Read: °F 111
